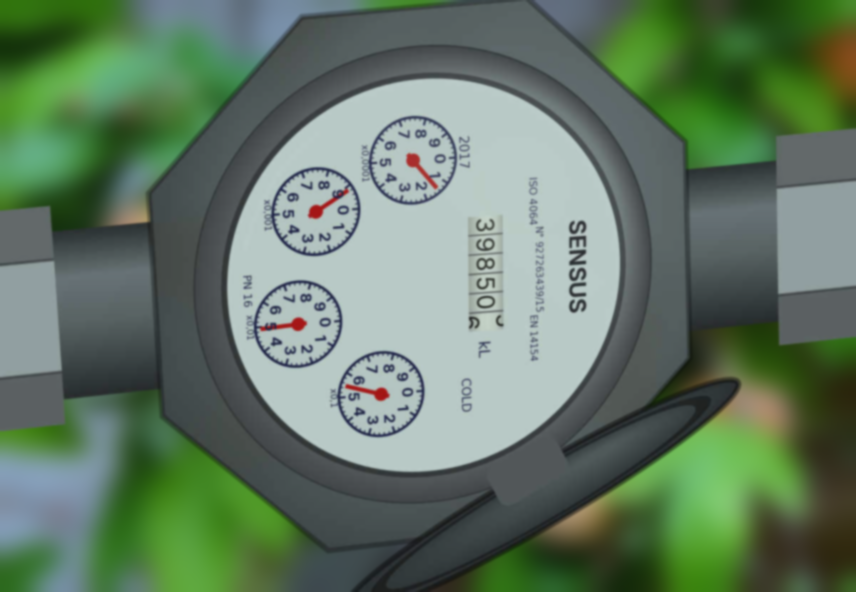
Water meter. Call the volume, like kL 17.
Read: kL 398505.5491
